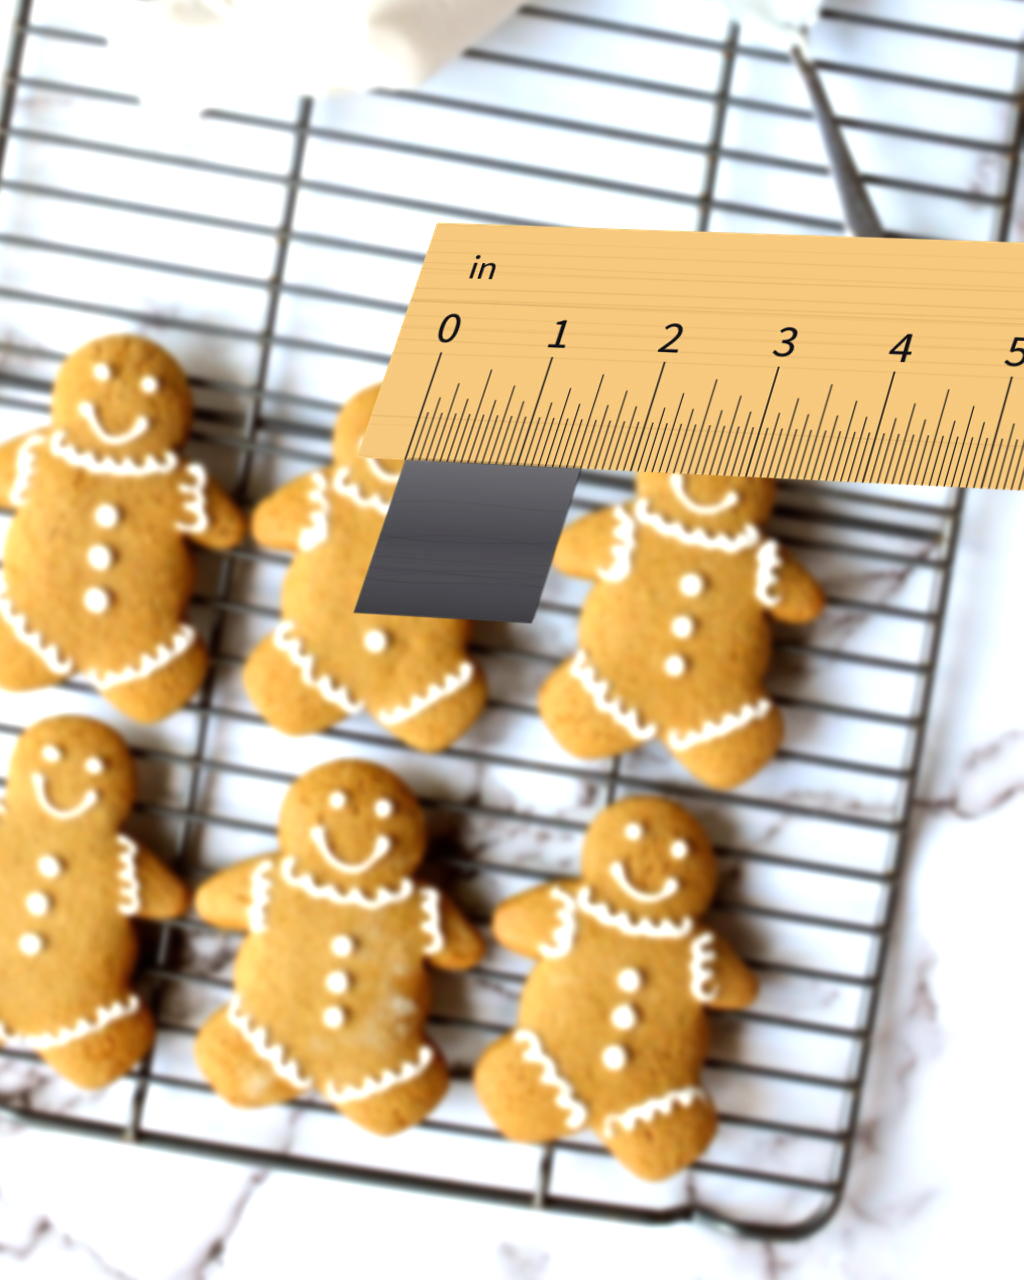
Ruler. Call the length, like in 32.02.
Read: in 1.5625
